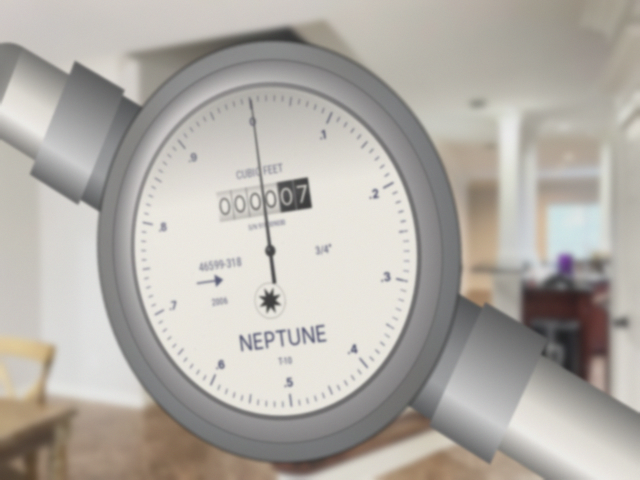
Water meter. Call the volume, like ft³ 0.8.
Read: ft³ 7.00
